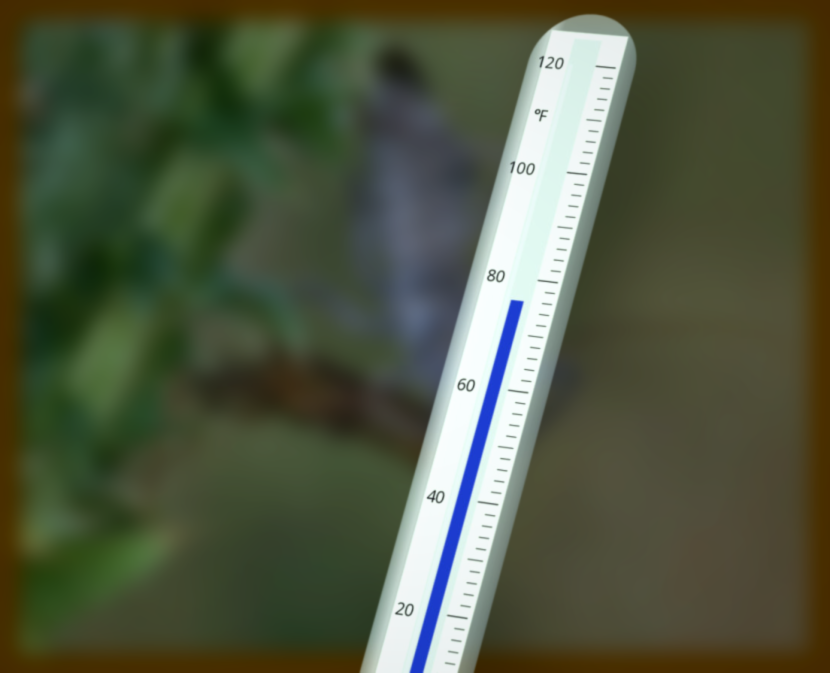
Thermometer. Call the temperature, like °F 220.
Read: °F 76
